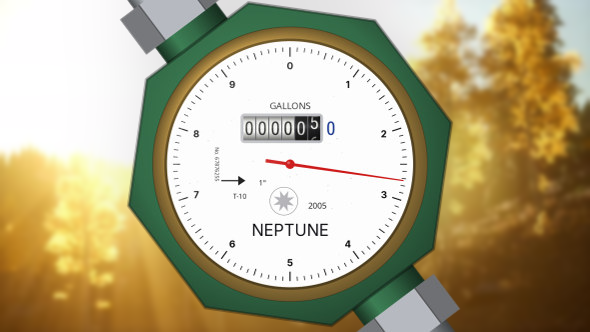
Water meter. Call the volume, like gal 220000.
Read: gal 52.7
